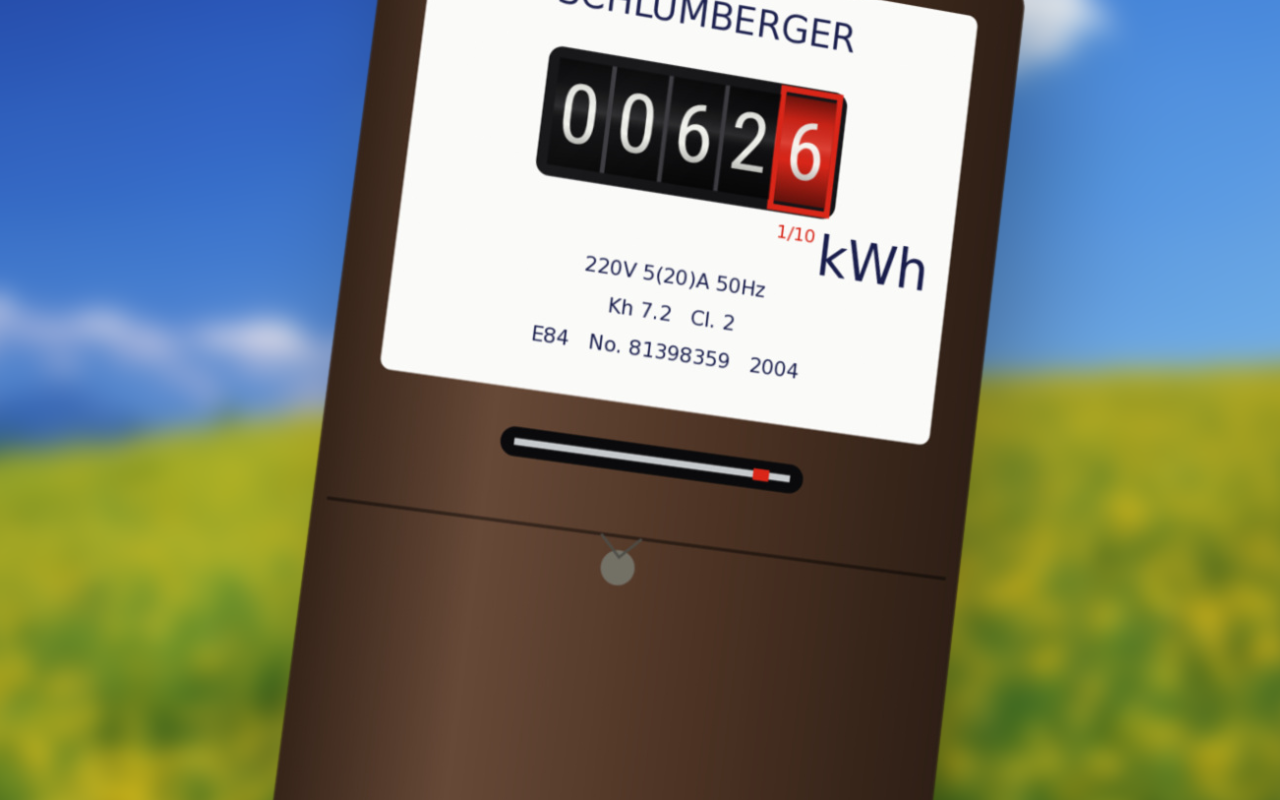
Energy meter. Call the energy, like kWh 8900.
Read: kWh 62.6
